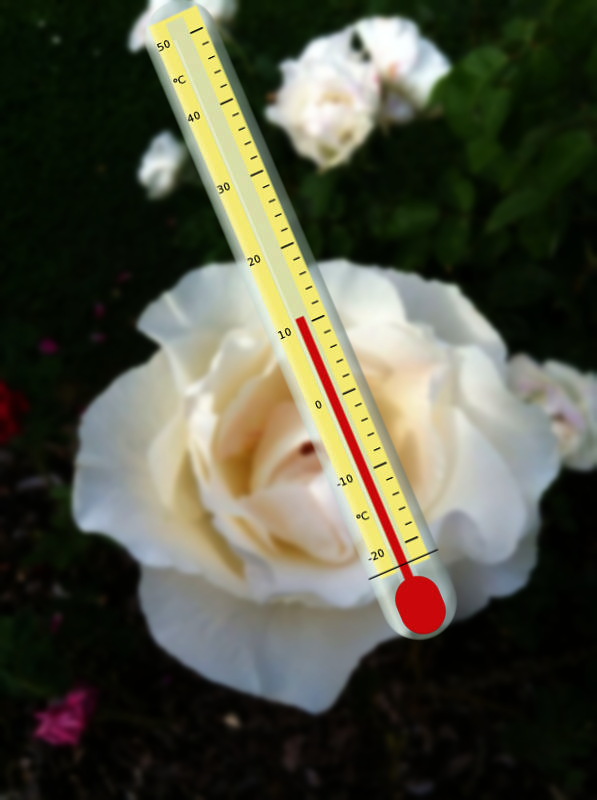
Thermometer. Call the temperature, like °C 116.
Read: °C 11
